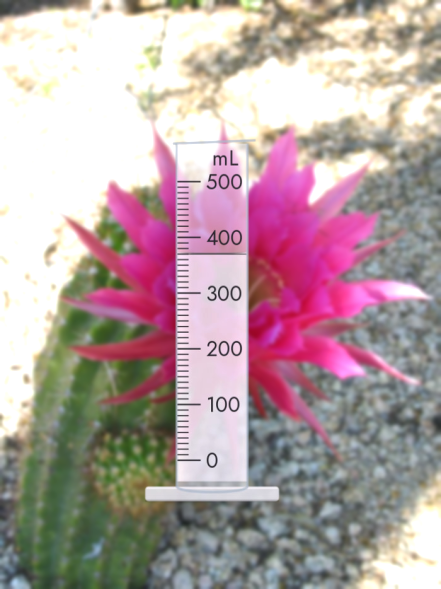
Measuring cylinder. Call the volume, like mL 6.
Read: mL 370
